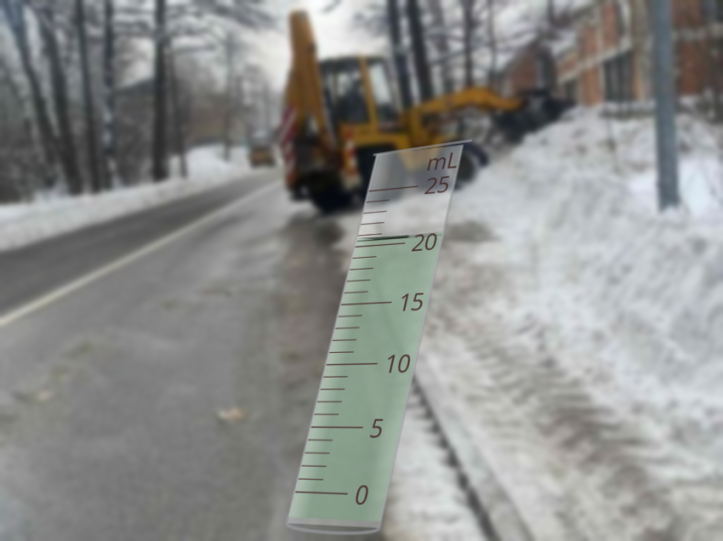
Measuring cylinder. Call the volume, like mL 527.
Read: mL 20.5
